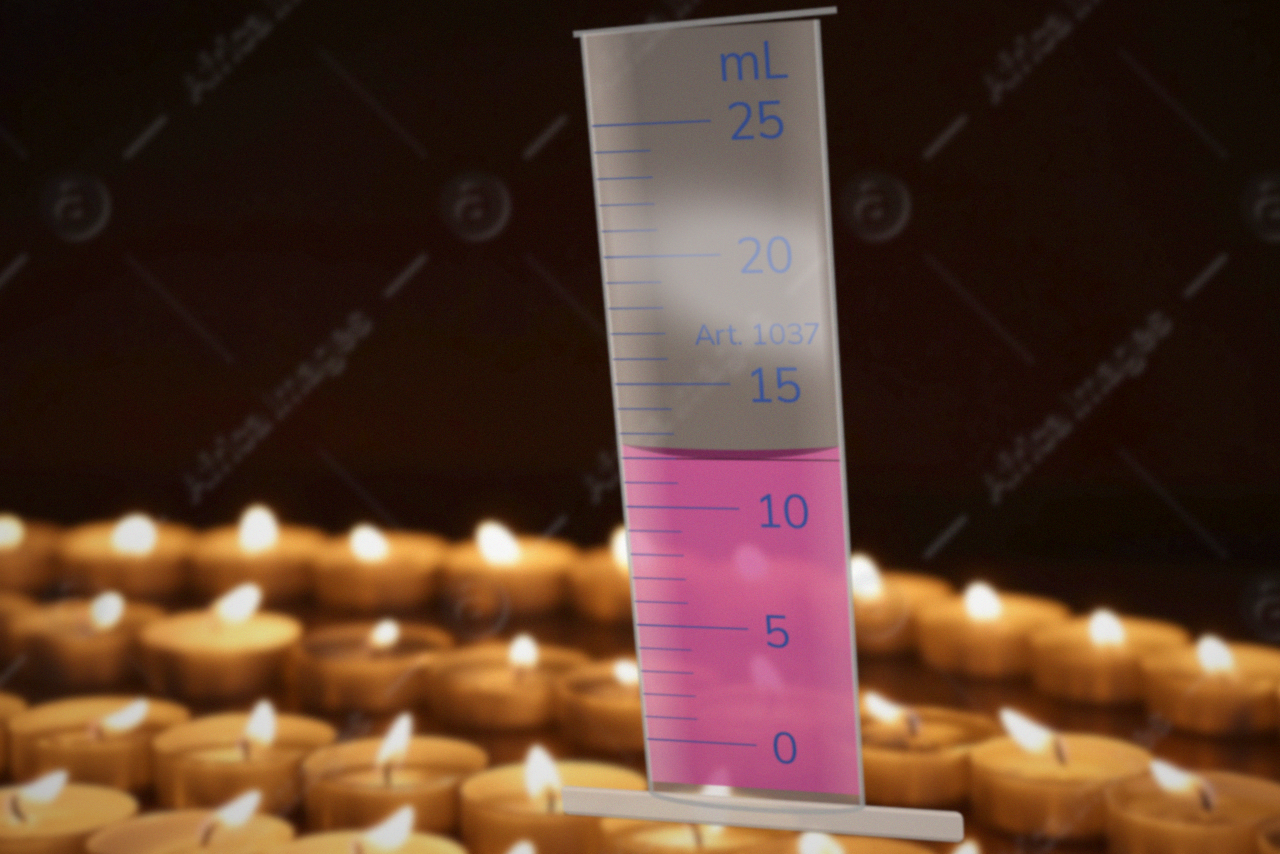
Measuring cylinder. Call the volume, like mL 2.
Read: mL 12
